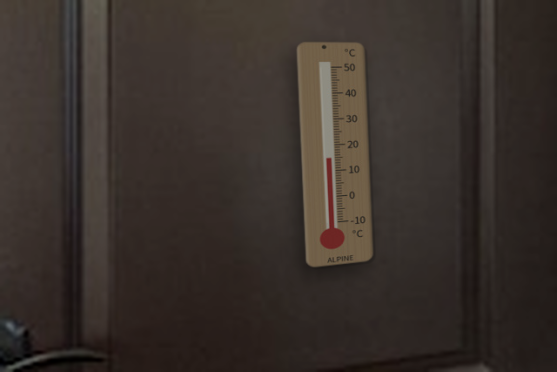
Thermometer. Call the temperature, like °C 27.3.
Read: °C 15
